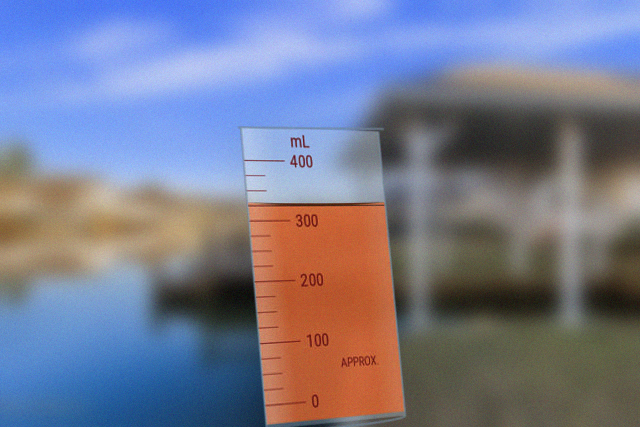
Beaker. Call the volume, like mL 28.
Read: mL 325
